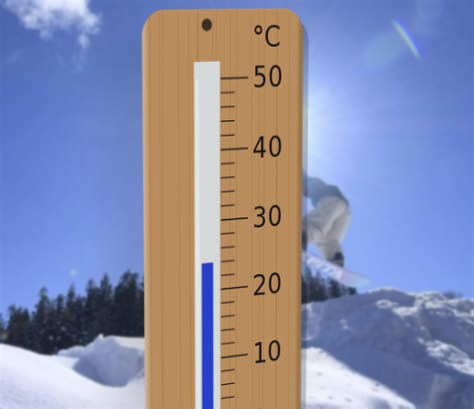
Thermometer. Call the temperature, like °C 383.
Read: °C 24
